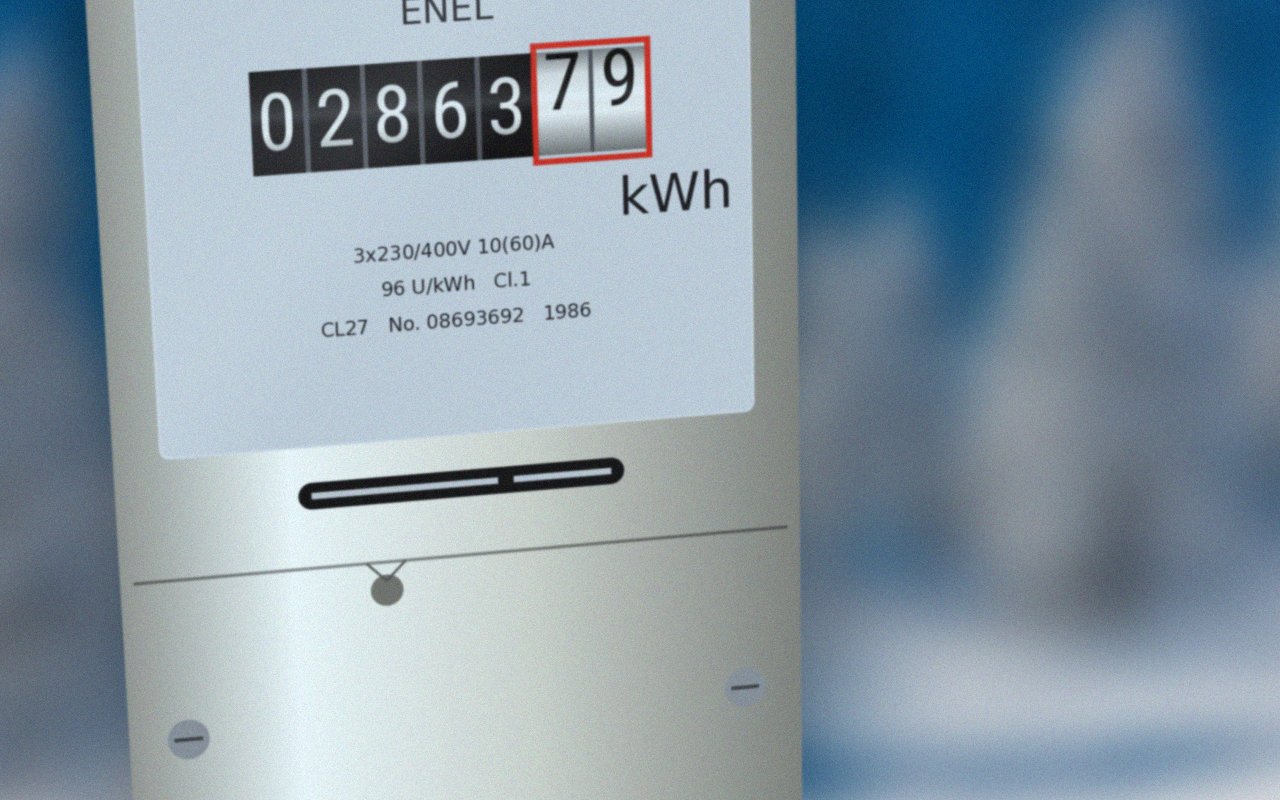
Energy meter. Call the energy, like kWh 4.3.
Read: kWh 2863.79
